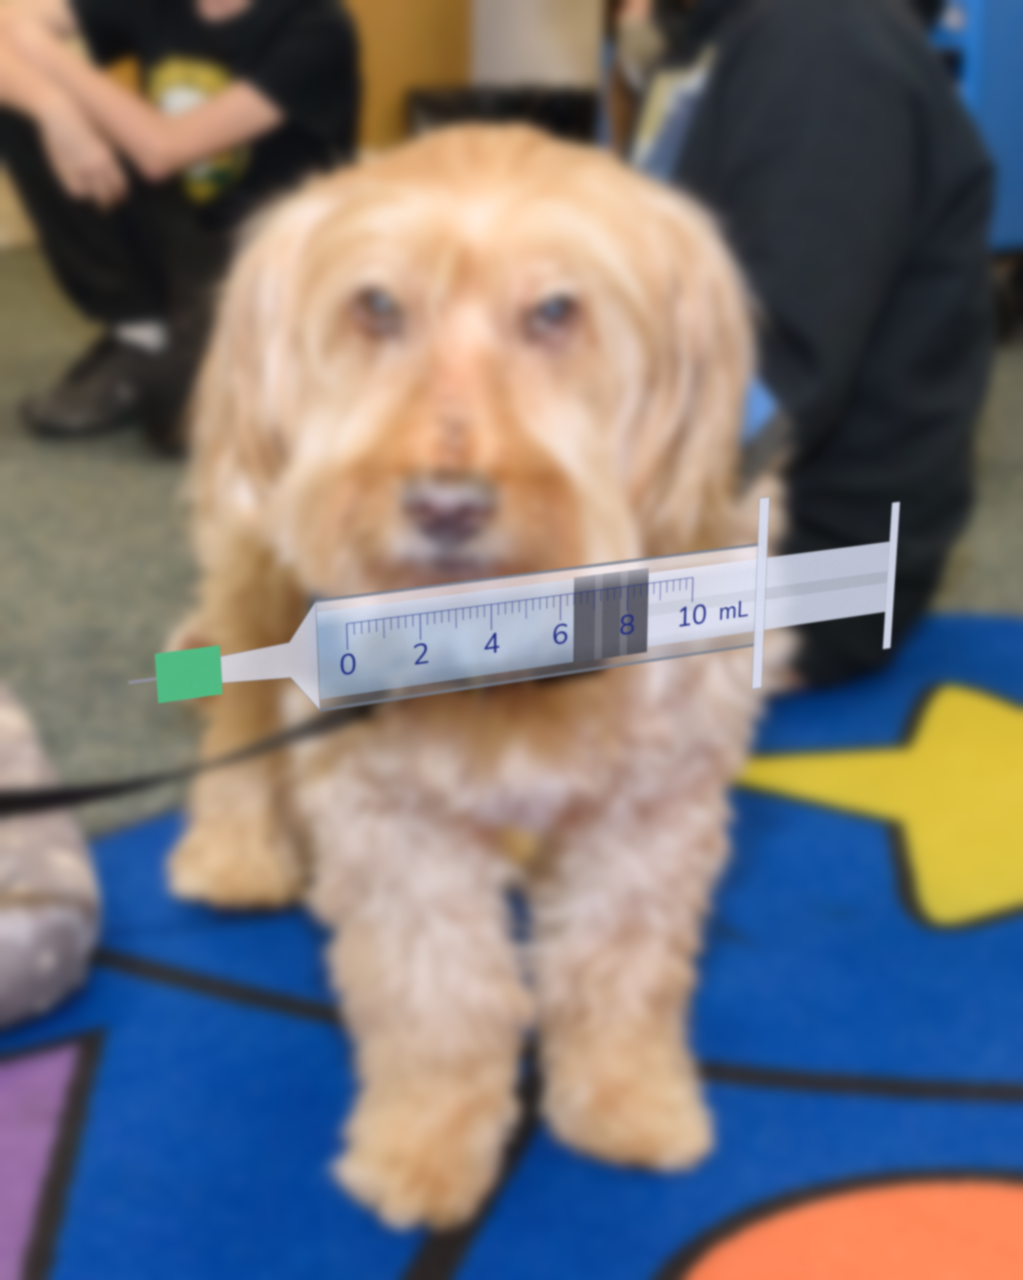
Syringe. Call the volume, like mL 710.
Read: mL 6.4
